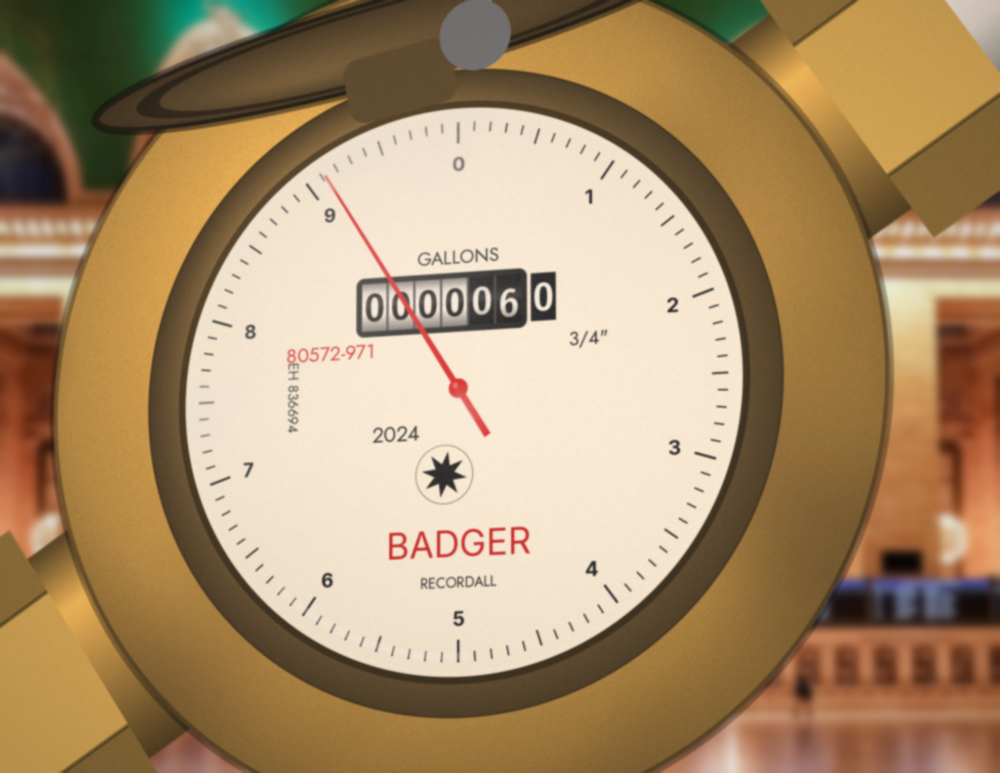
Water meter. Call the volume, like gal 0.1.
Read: gal 59.1
